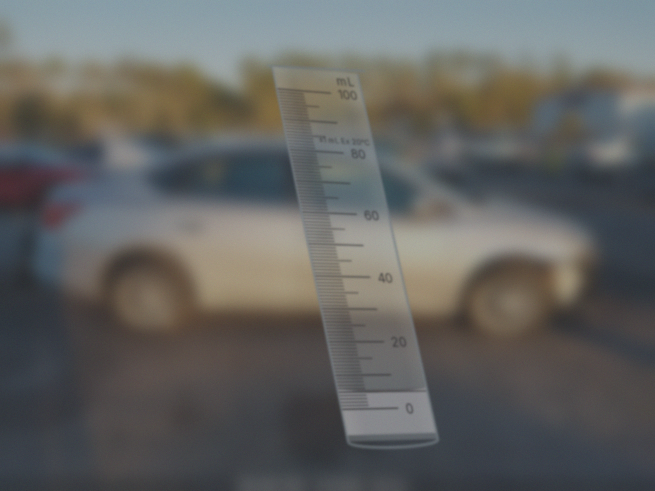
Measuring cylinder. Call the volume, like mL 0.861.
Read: mL 5
